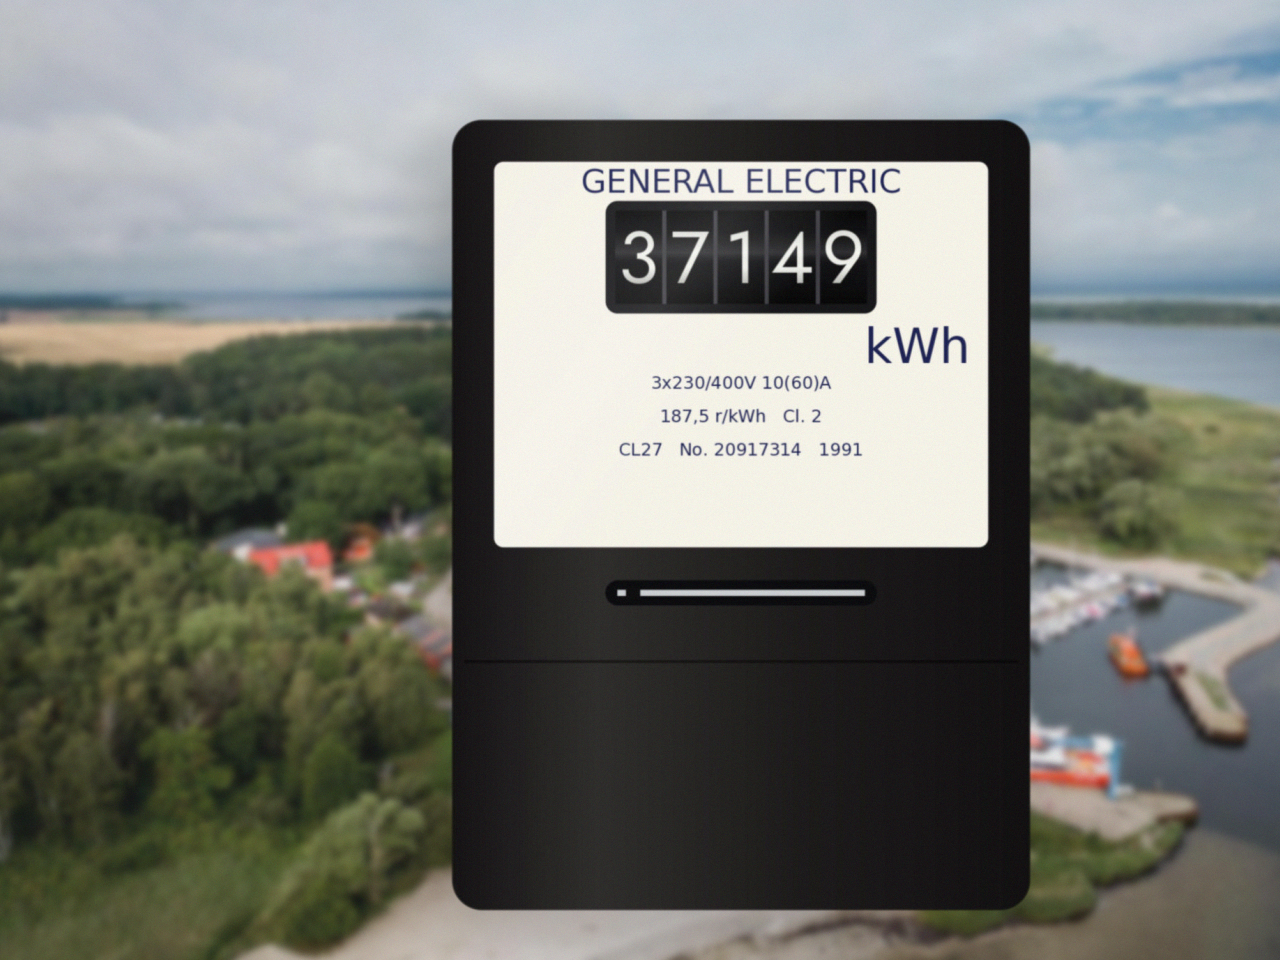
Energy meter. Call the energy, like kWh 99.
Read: kWh 37149
